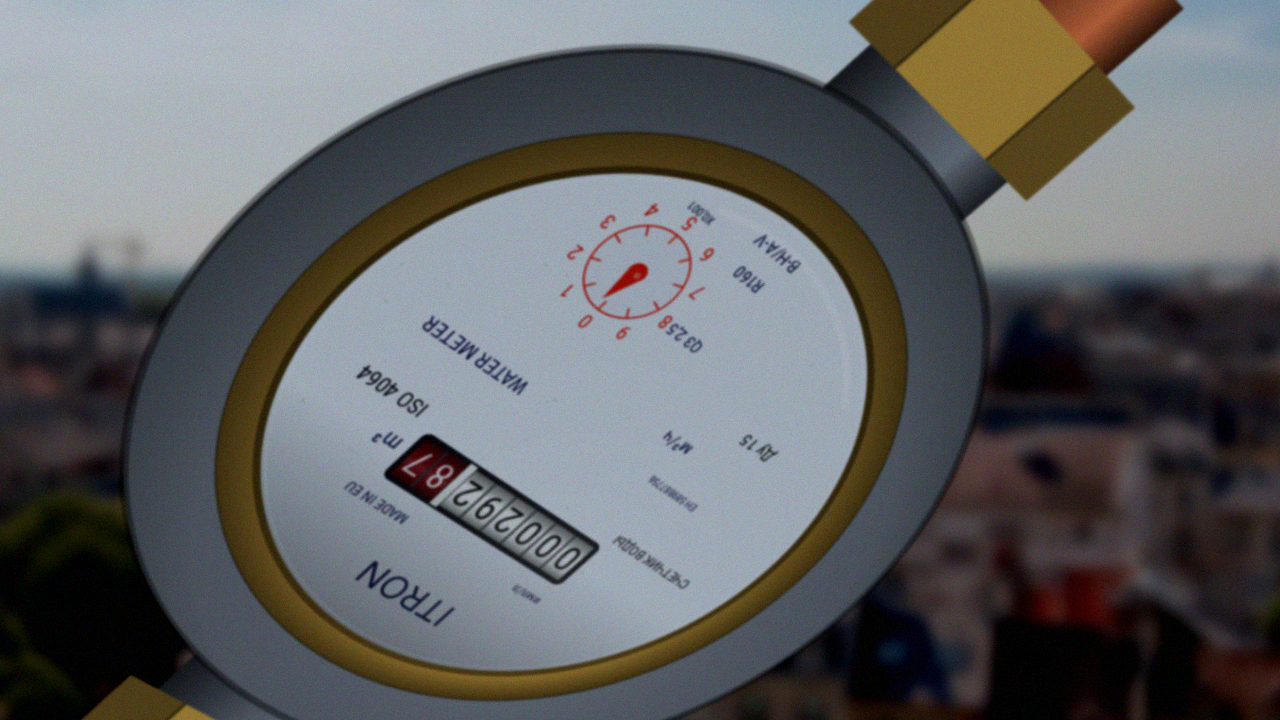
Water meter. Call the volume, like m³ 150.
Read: m³ 292.870
